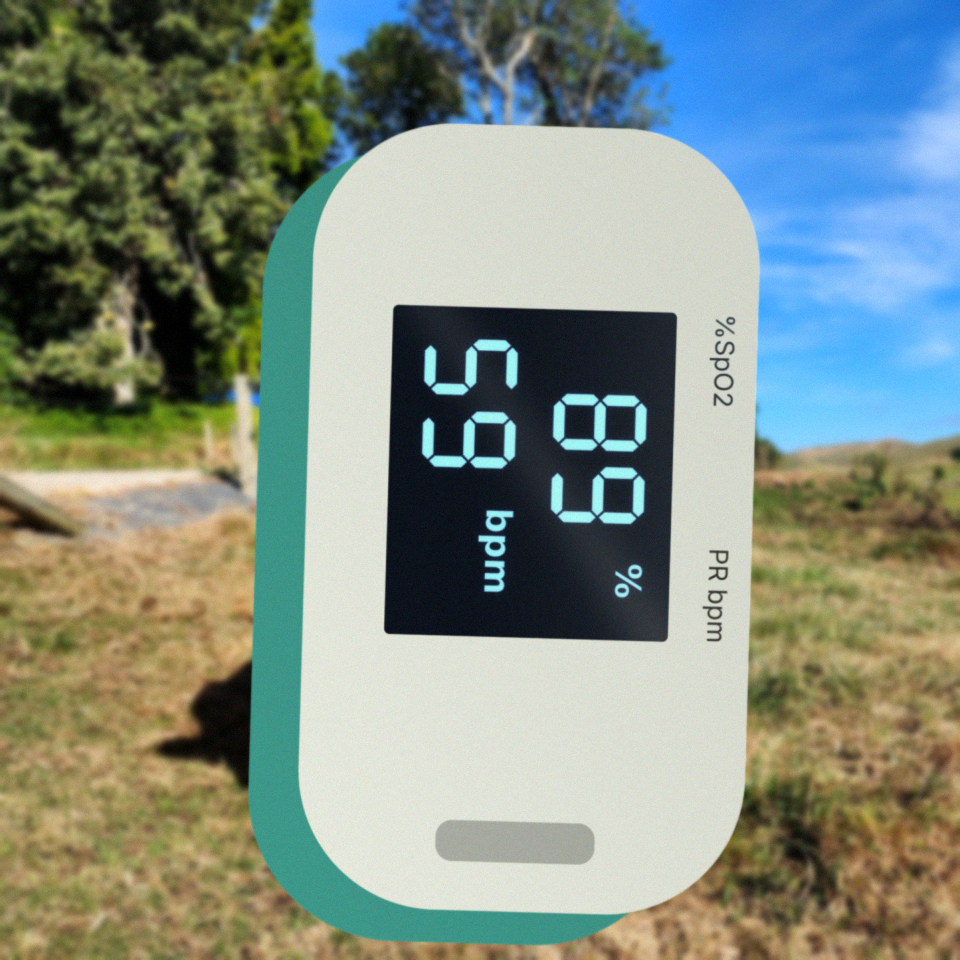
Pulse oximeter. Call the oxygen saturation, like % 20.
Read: % 89
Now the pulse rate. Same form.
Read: bpm 59
